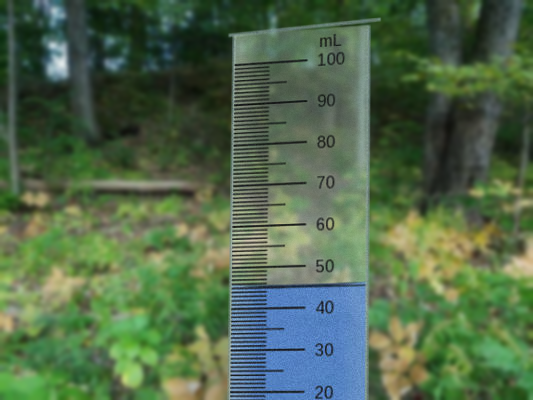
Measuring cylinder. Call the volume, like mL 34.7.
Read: mL 45
